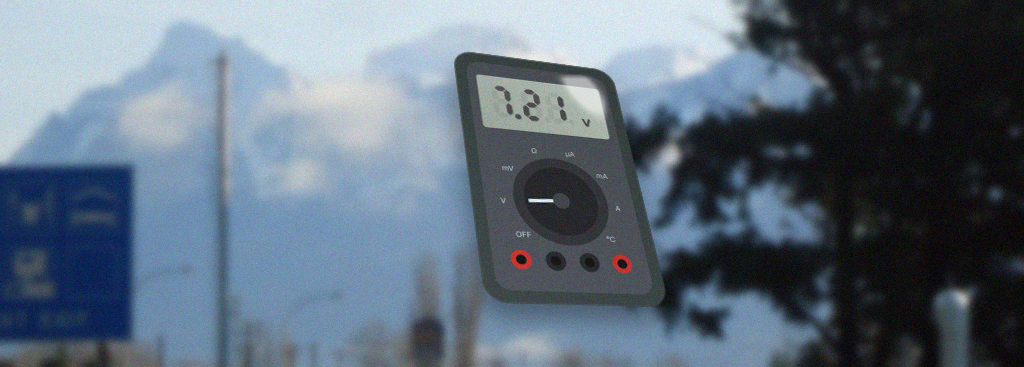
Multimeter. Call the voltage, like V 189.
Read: V 7.21
